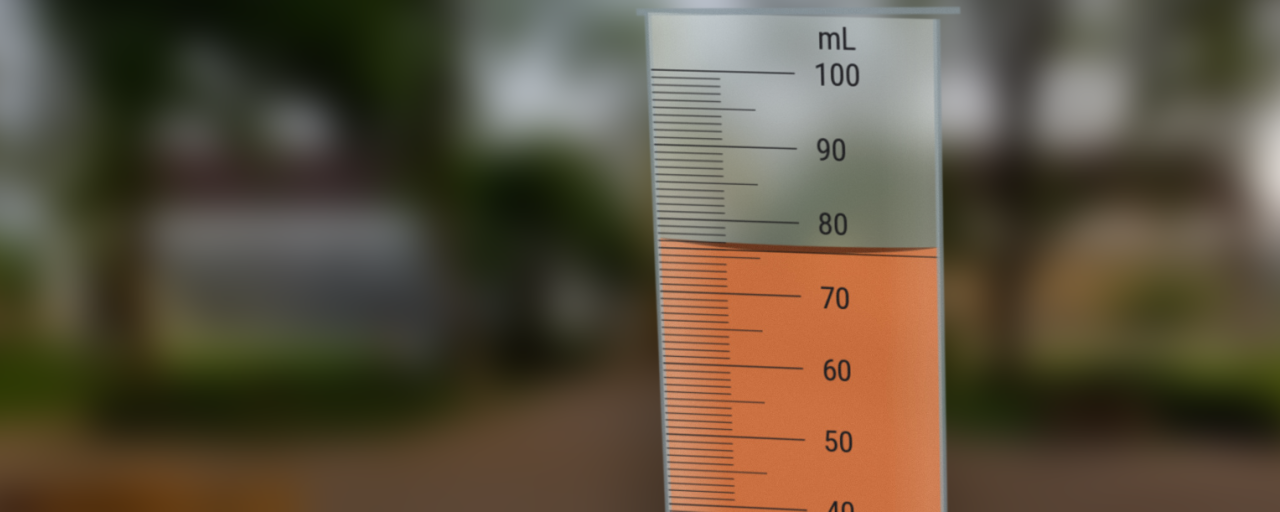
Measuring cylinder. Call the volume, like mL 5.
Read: mL 76
